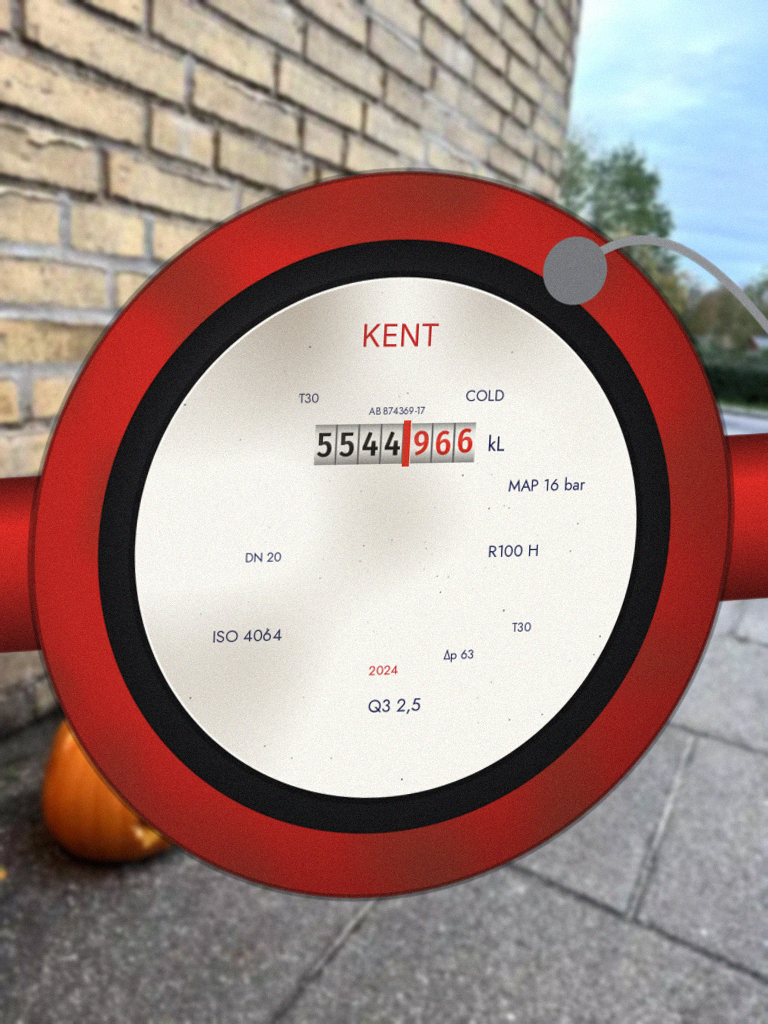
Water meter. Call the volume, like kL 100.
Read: kL 5544.966
